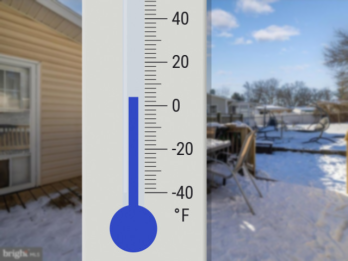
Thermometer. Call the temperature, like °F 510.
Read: °F 4
